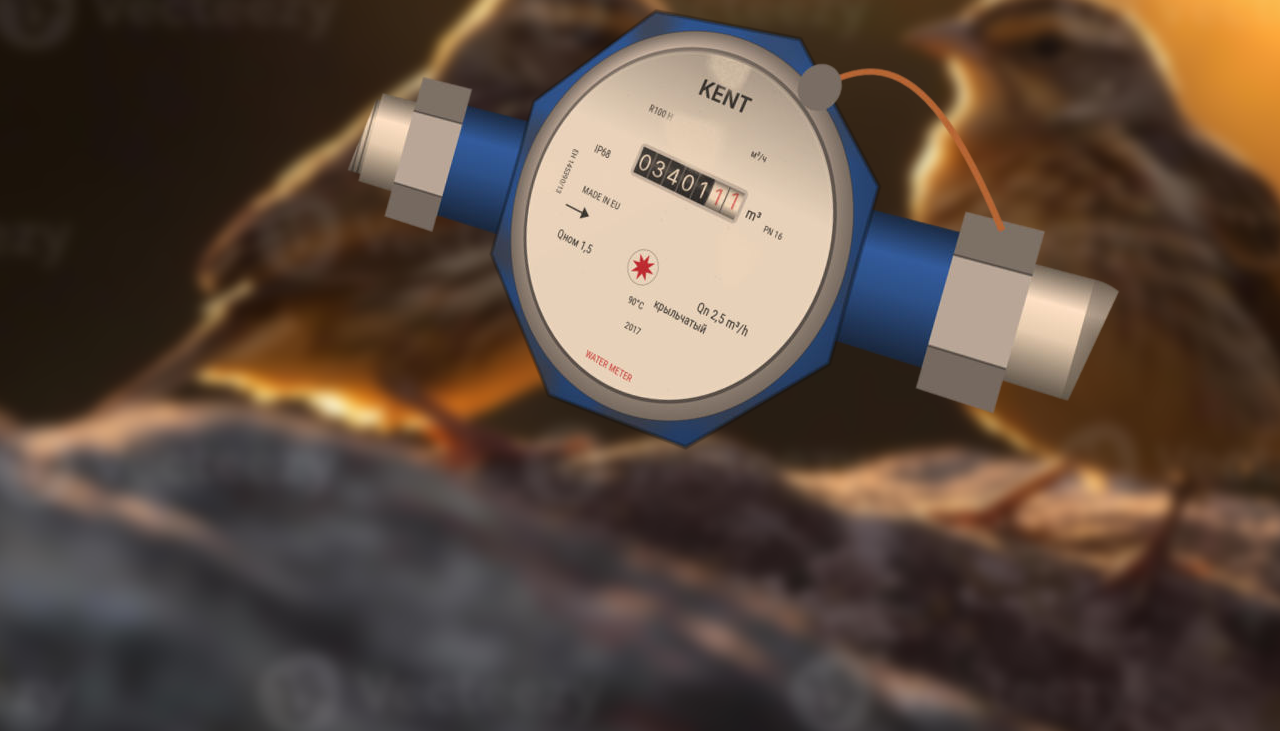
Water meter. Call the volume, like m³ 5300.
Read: m³ 3401.11
